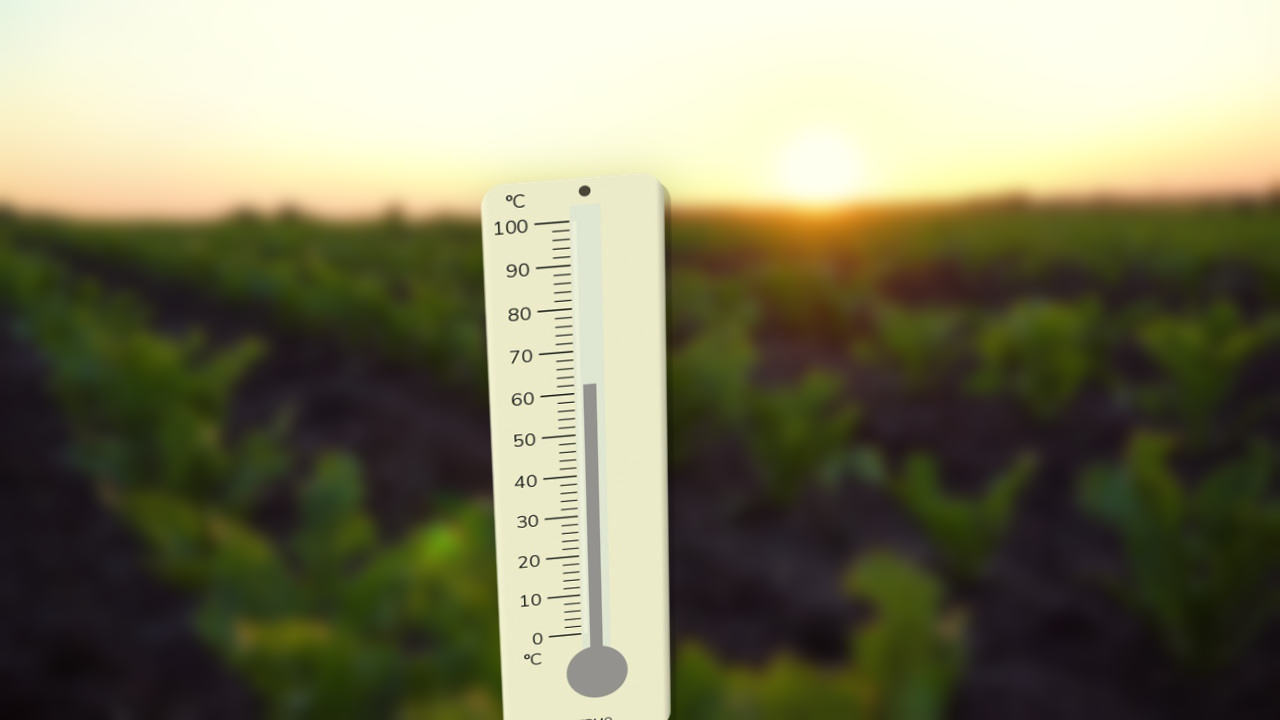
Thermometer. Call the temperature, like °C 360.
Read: °C 62
